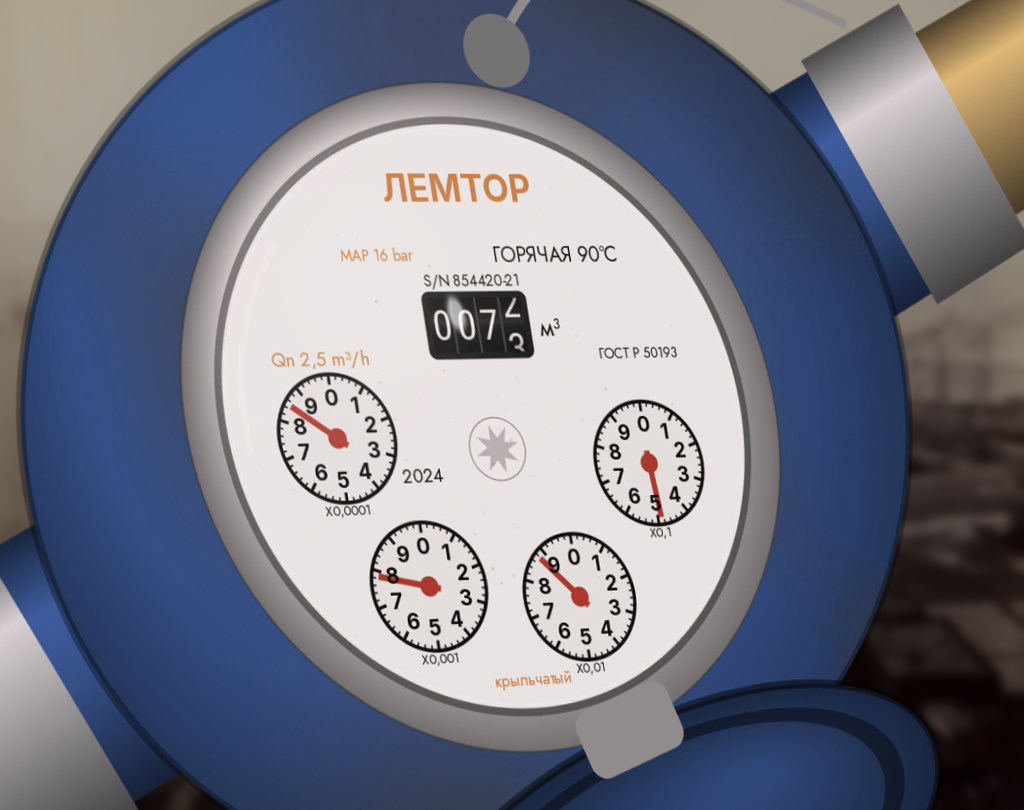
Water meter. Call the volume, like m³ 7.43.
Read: m³ 72.4878
